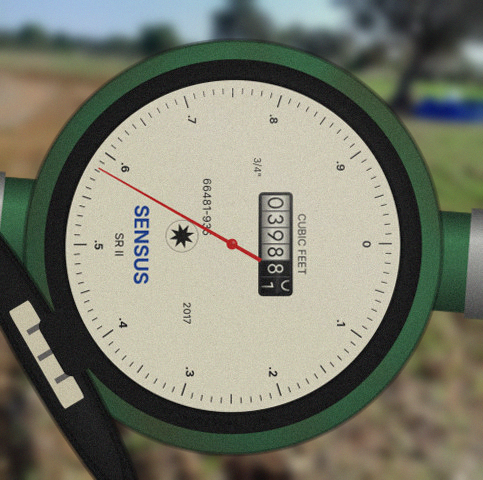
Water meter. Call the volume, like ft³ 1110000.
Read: ft³ 39880.58
